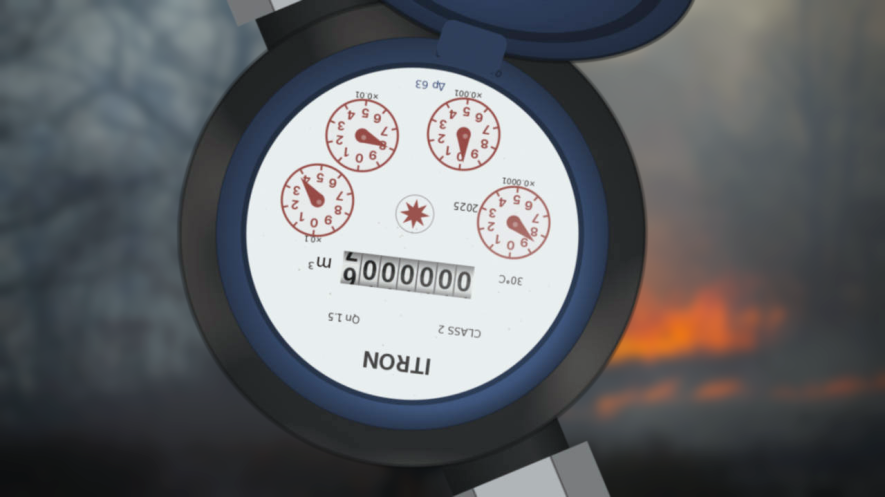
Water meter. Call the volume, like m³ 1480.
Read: m³ 6.3798
